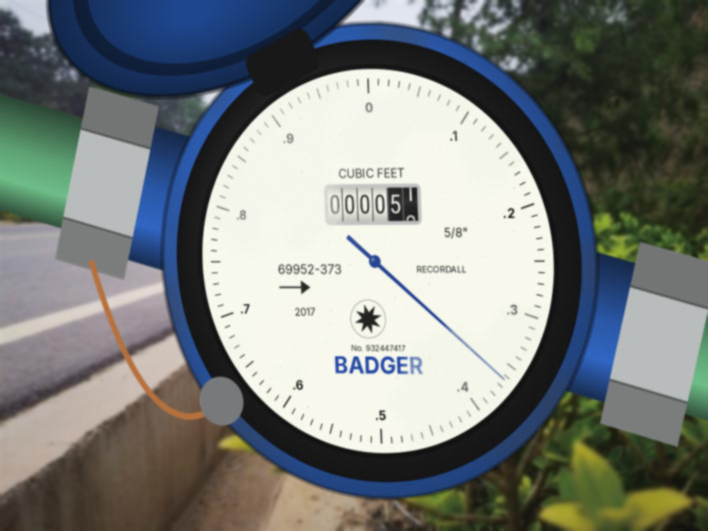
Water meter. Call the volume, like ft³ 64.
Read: ft³ 51.36
